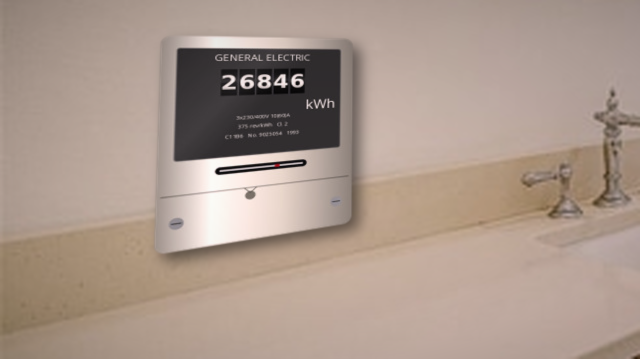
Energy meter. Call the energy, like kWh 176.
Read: kWh 26846
